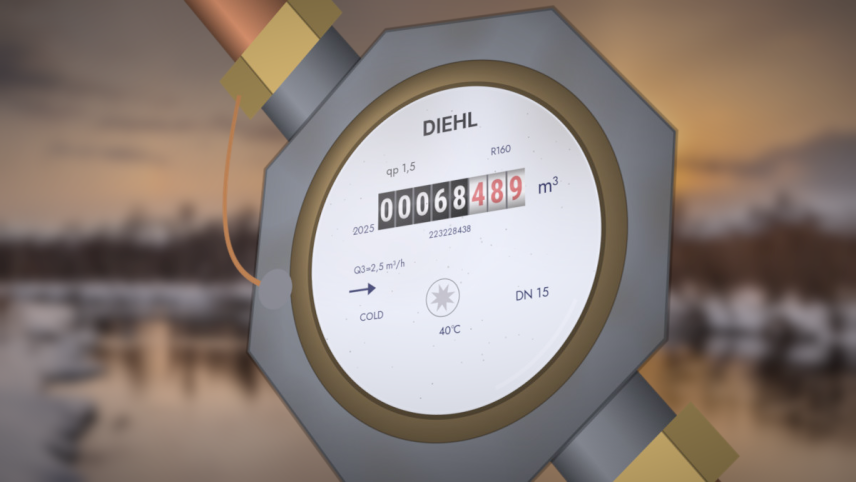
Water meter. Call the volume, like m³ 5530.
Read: m³ 68.489
